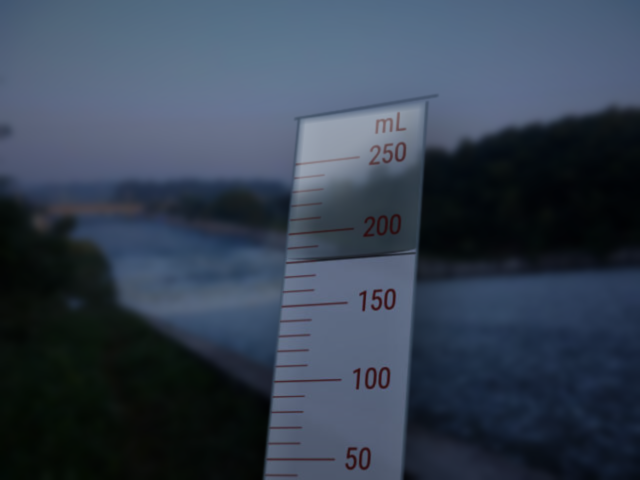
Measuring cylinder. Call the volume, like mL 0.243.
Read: mL 180
